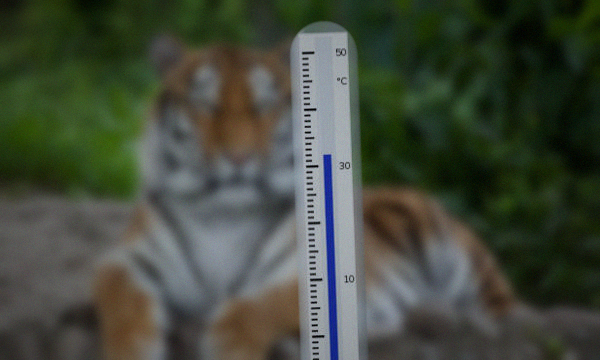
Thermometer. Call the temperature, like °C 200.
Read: °C 32
